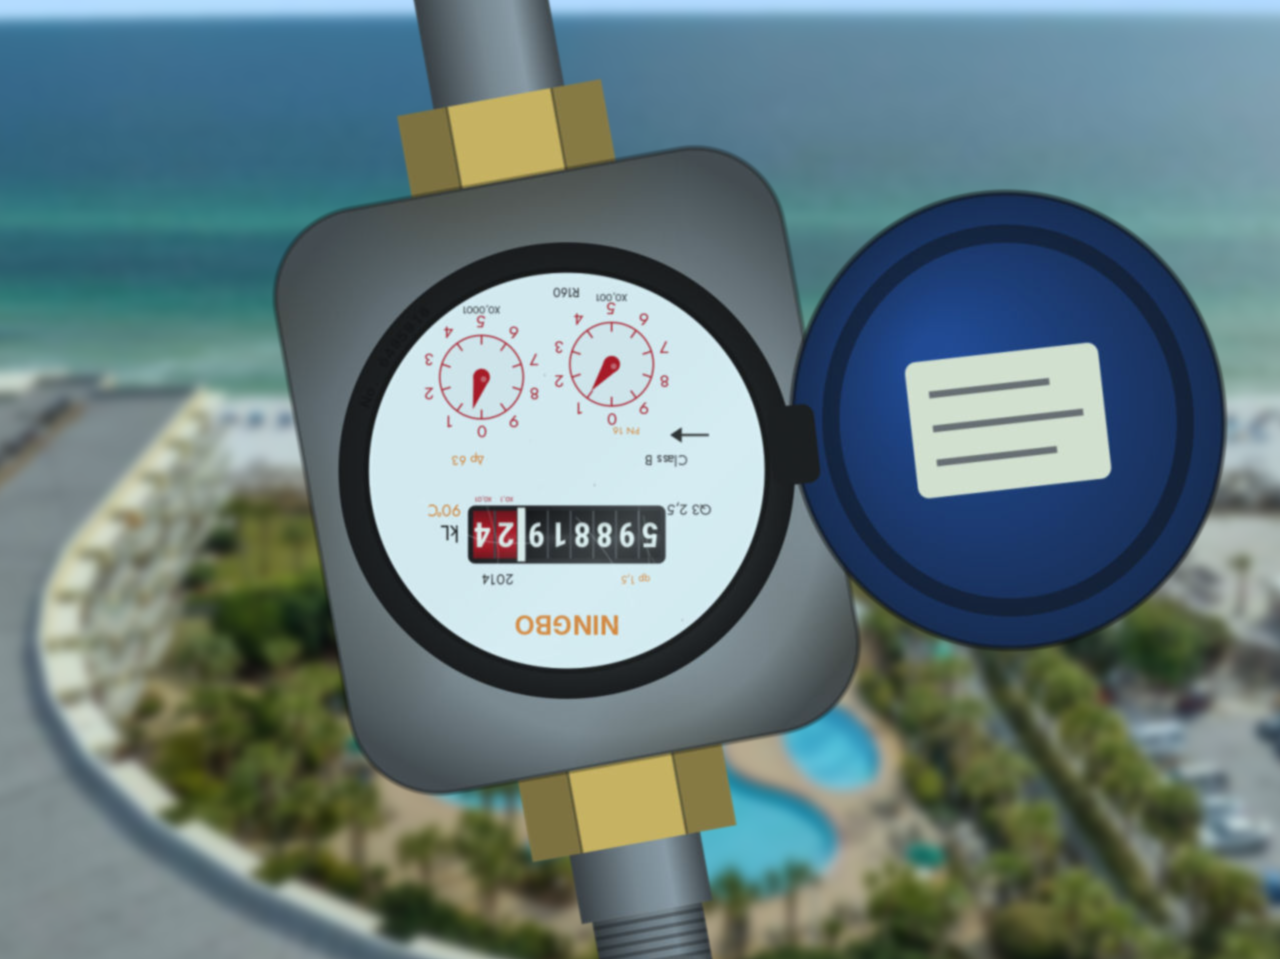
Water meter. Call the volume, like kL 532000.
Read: kL 598819.2410
